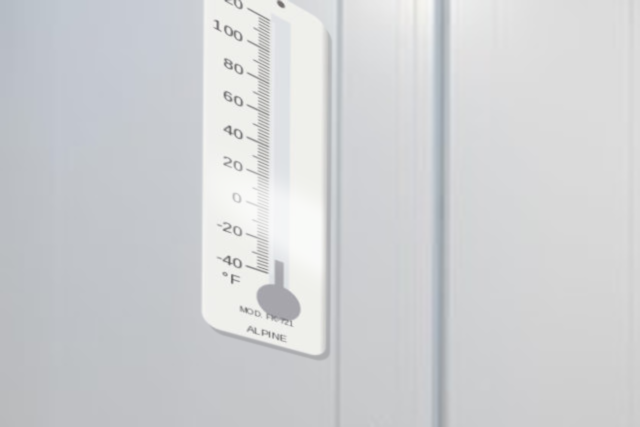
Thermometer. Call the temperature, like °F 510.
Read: °F -30
